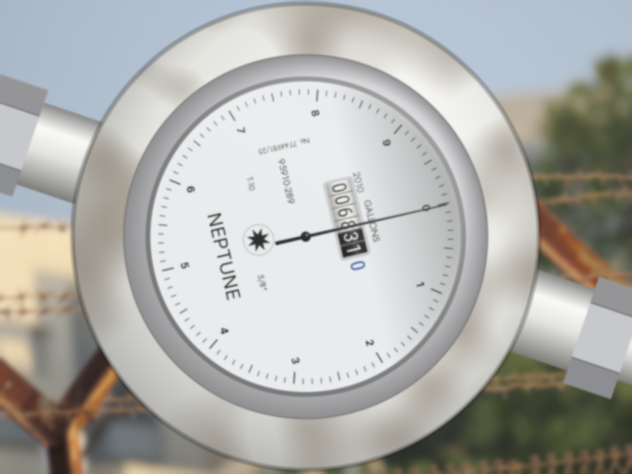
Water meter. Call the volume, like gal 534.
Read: gal 68310.0
